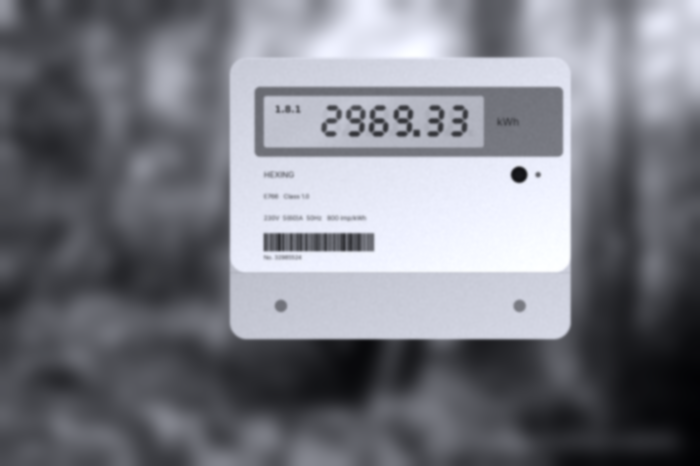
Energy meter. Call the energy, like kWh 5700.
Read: kWh 2969.33
